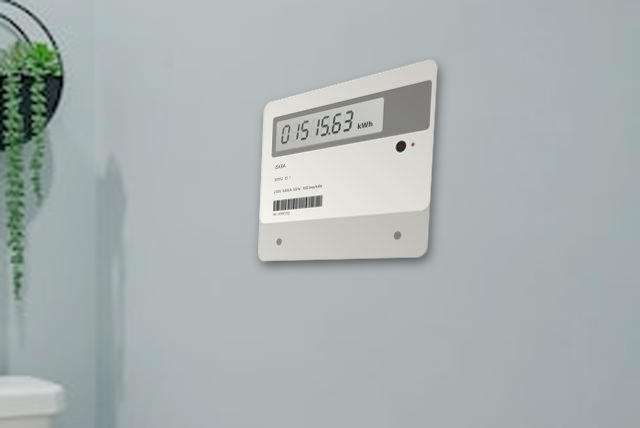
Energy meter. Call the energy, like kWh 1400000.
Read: kWh 1515.63
